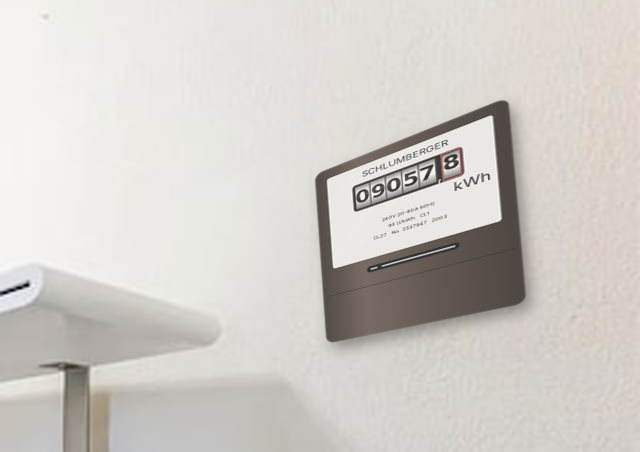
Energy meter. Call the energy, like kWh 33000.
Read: kWh 9057.8
